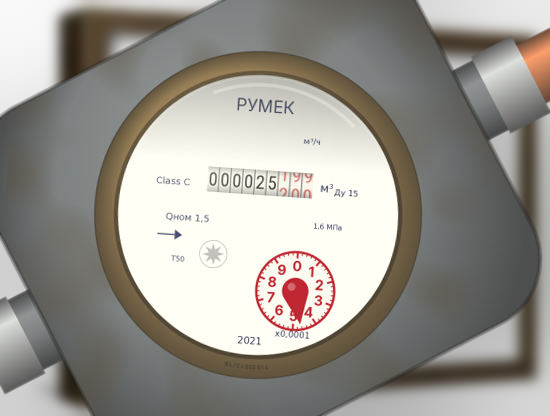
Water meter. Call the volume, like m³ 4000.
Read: m³ 25.1994
